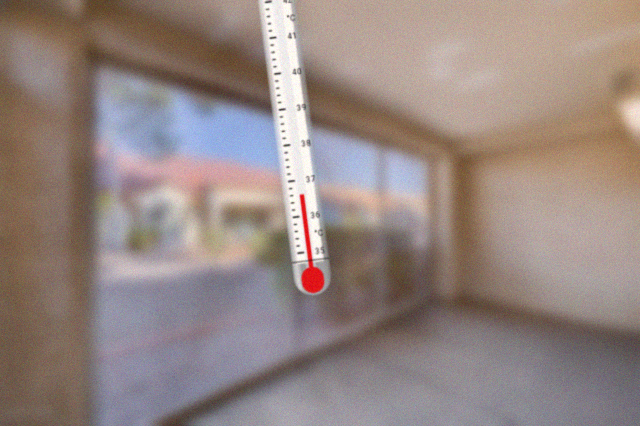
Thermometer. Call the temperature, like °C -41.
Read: °C 36.6
